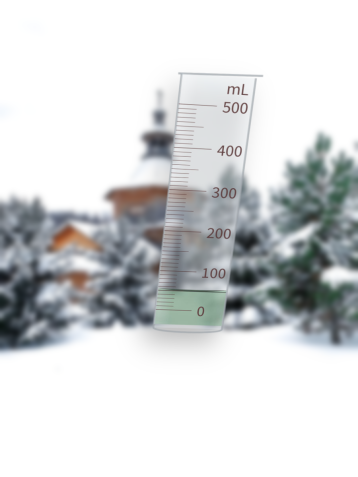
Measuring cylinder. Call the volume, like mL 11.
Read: mL 50
